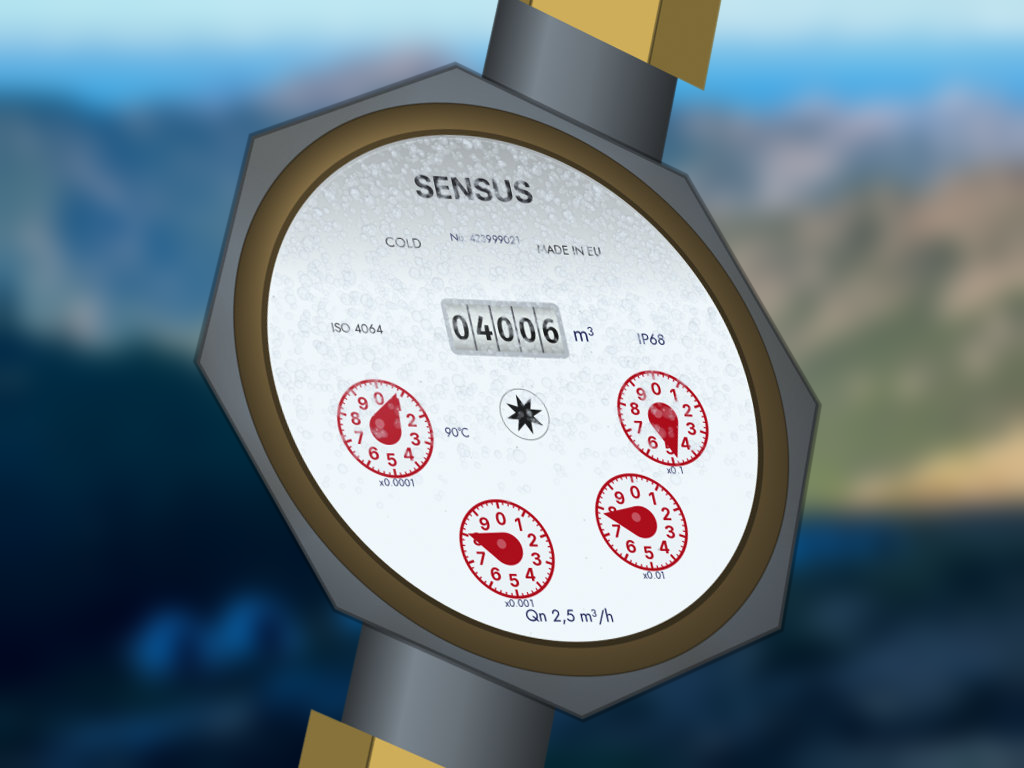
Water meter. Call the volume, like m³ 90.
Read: m³ 4006.4780
